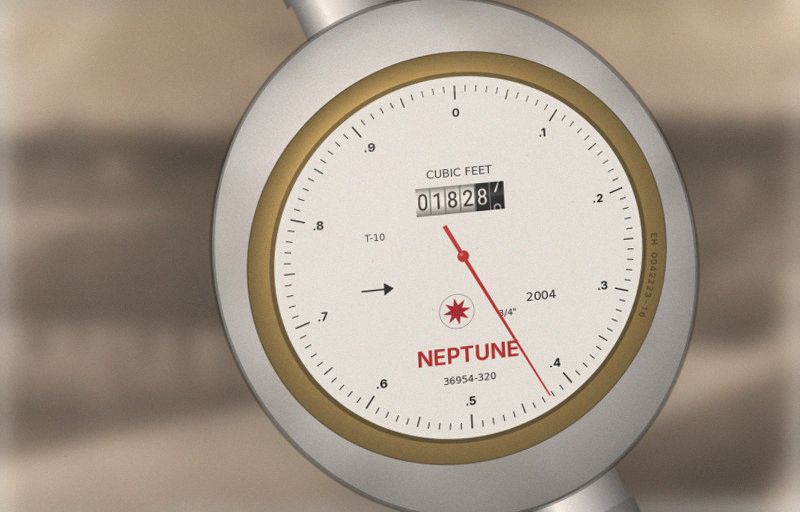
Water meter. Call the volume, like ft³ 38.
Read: ft³ 18287.42
